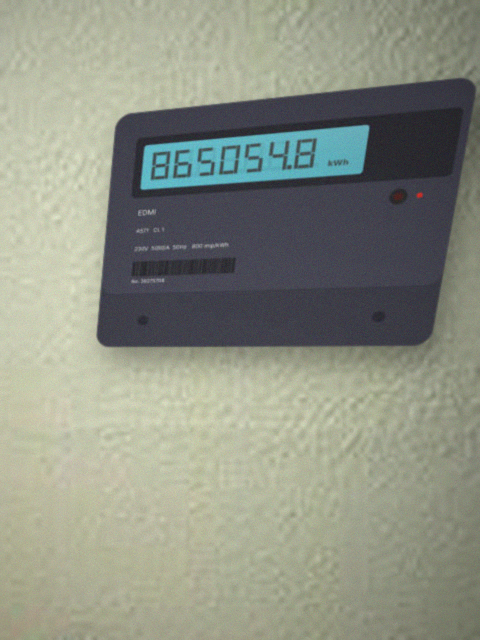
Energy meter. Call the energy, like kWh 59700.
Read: kWh 865054.8
